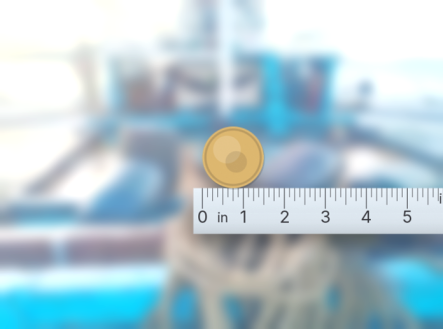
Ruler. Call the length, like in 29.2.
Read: in 1.5
